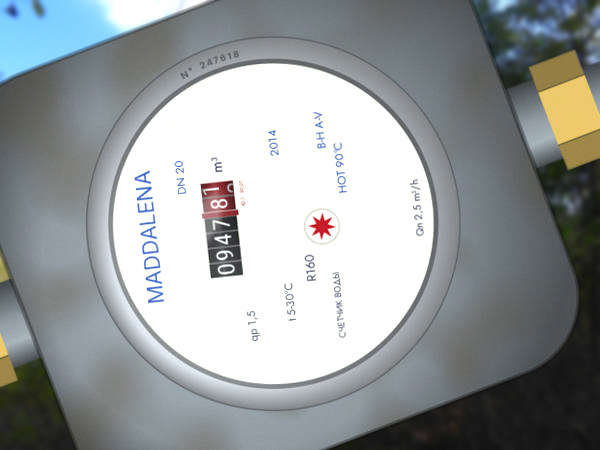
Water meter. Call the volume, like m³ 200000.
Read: m³ 947.81
